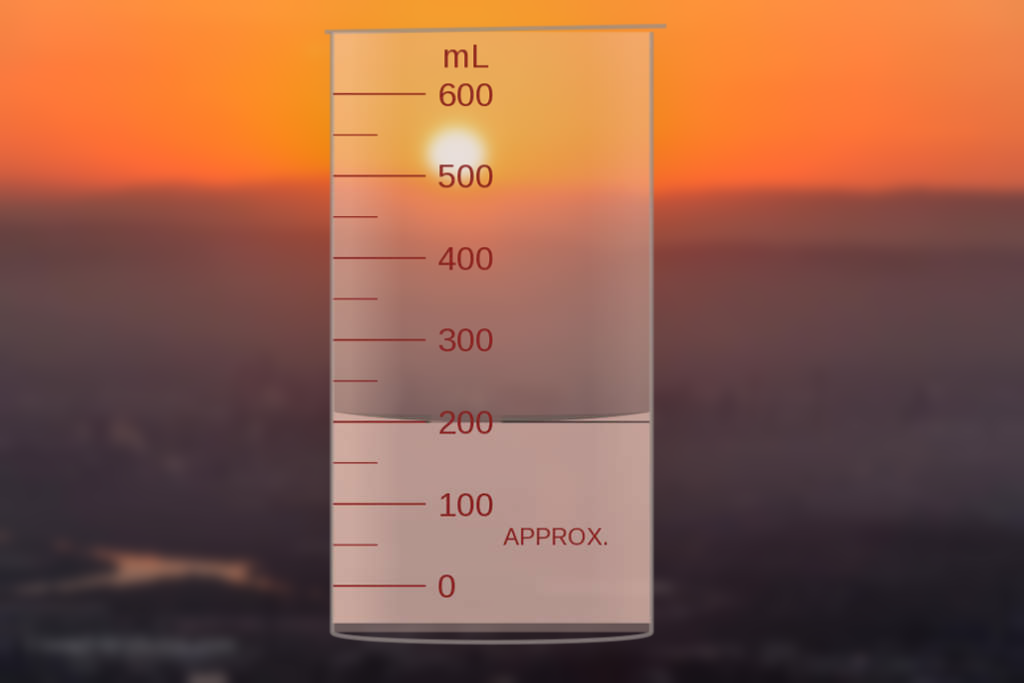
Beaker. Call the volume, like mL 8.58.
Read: mL 200
